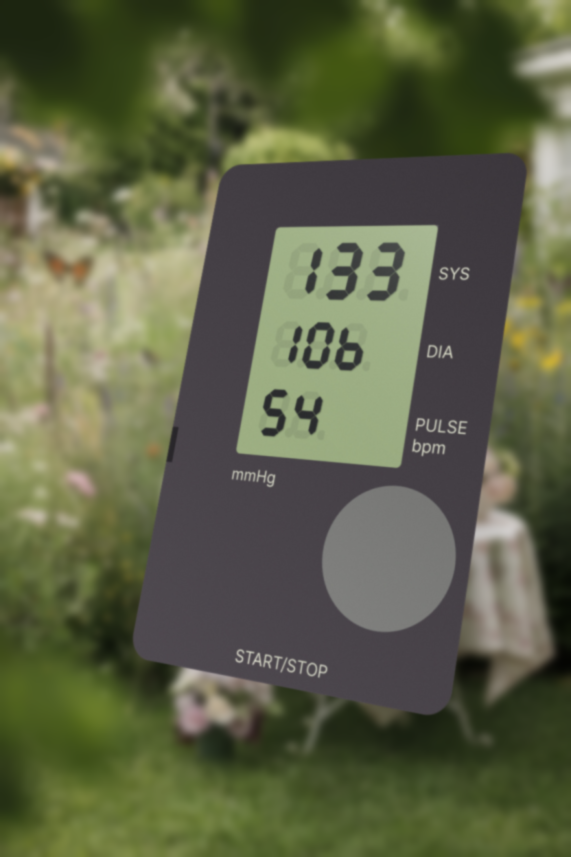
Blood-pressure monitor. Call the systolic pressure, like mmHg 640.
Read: mmHg 133
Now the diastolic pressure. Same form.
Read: mmHg 106
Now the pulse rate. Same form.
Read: bpm 54
